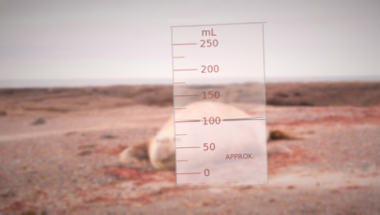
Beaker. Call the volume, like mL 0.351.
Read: mL 100
